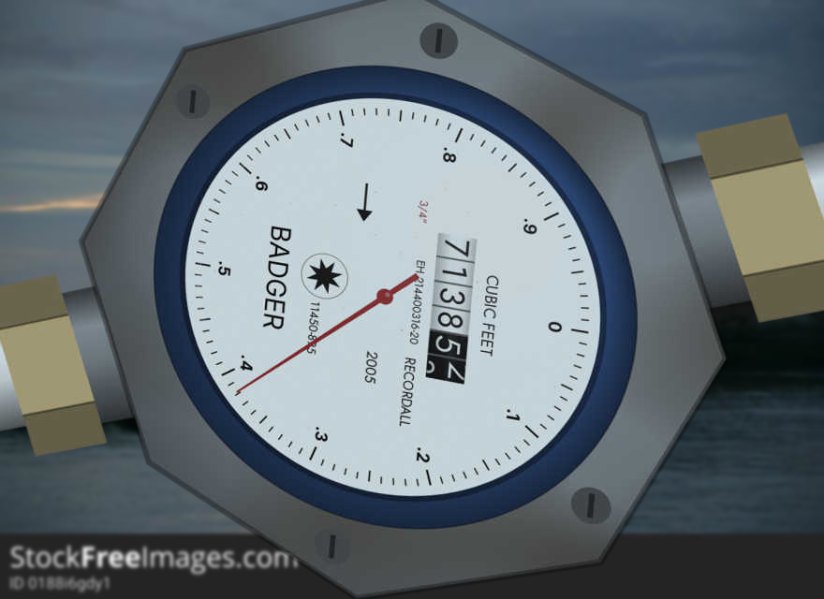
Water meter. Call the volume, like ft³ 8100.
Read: ft³ 713852.38
